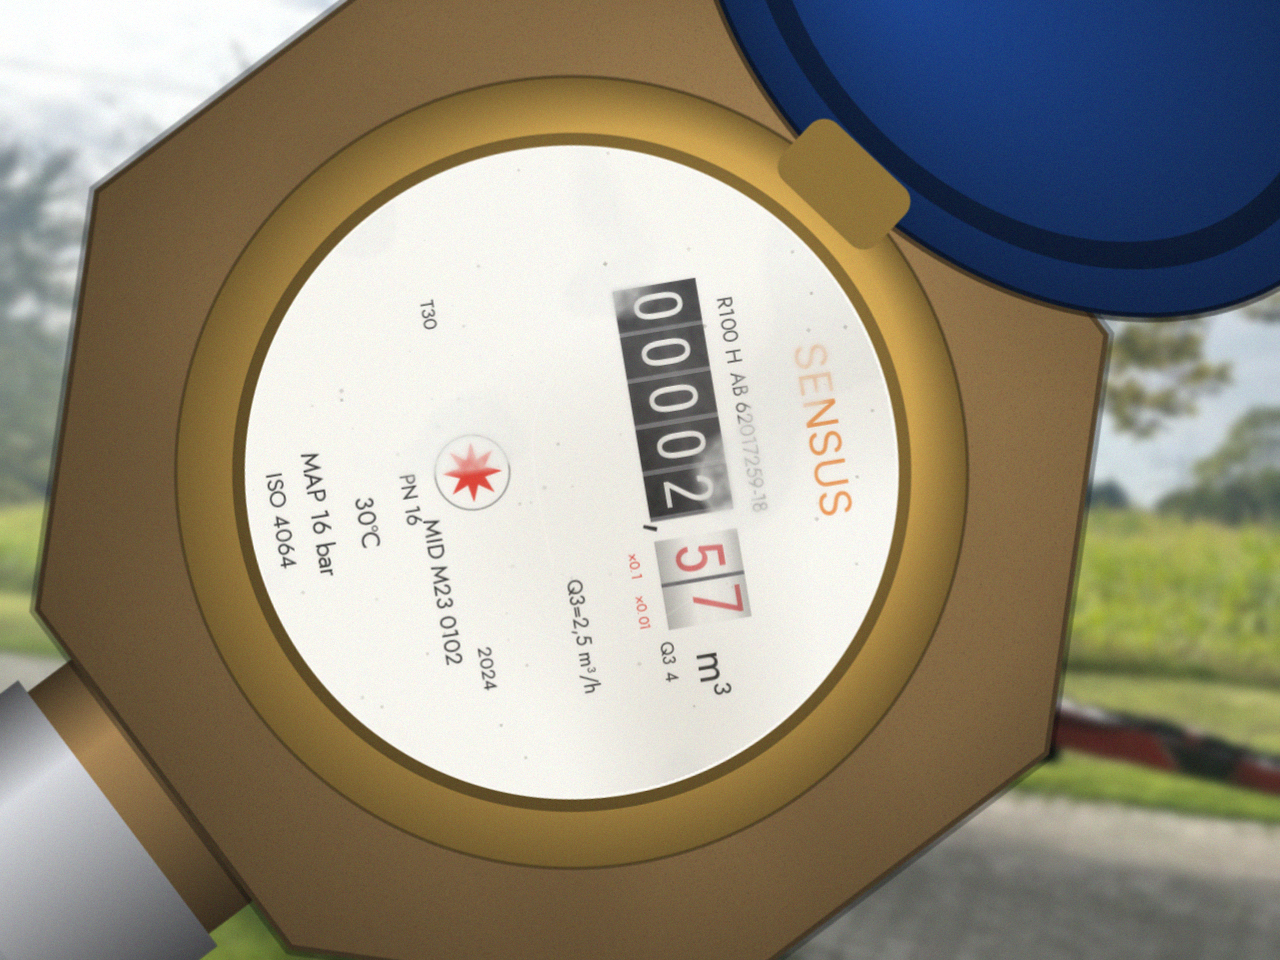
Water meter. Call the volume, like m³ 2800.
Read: m³ 2.57
